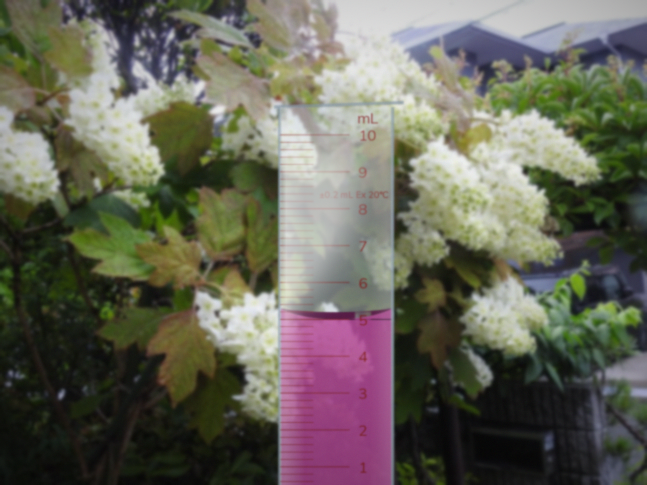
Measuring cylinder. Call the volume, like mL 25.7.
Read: mL 5
